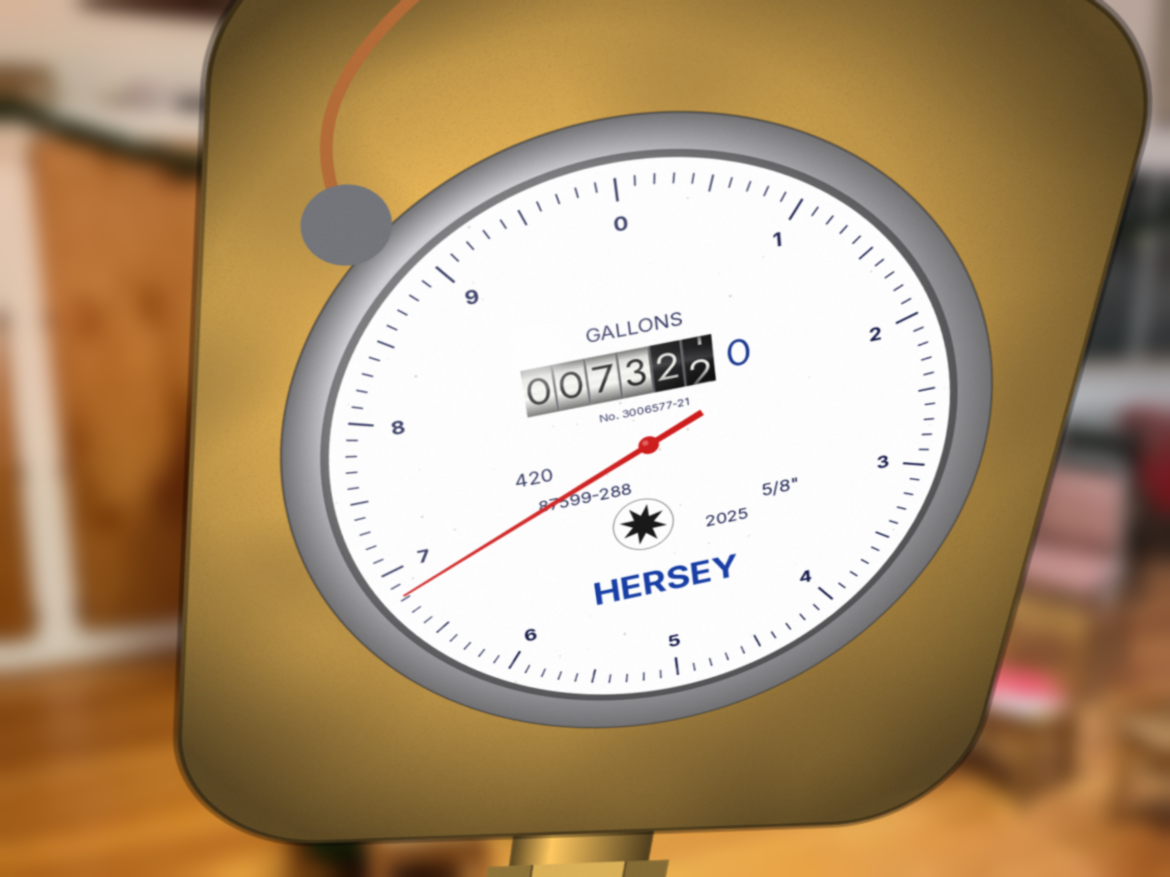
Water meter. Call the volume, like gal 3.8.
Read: gal 73216.8
